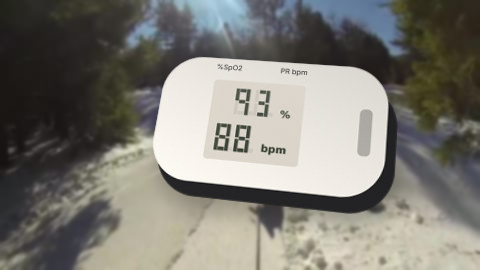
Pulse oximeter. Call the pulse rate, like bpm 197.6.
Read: bpm 88
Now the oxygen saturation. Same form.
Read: % 93
